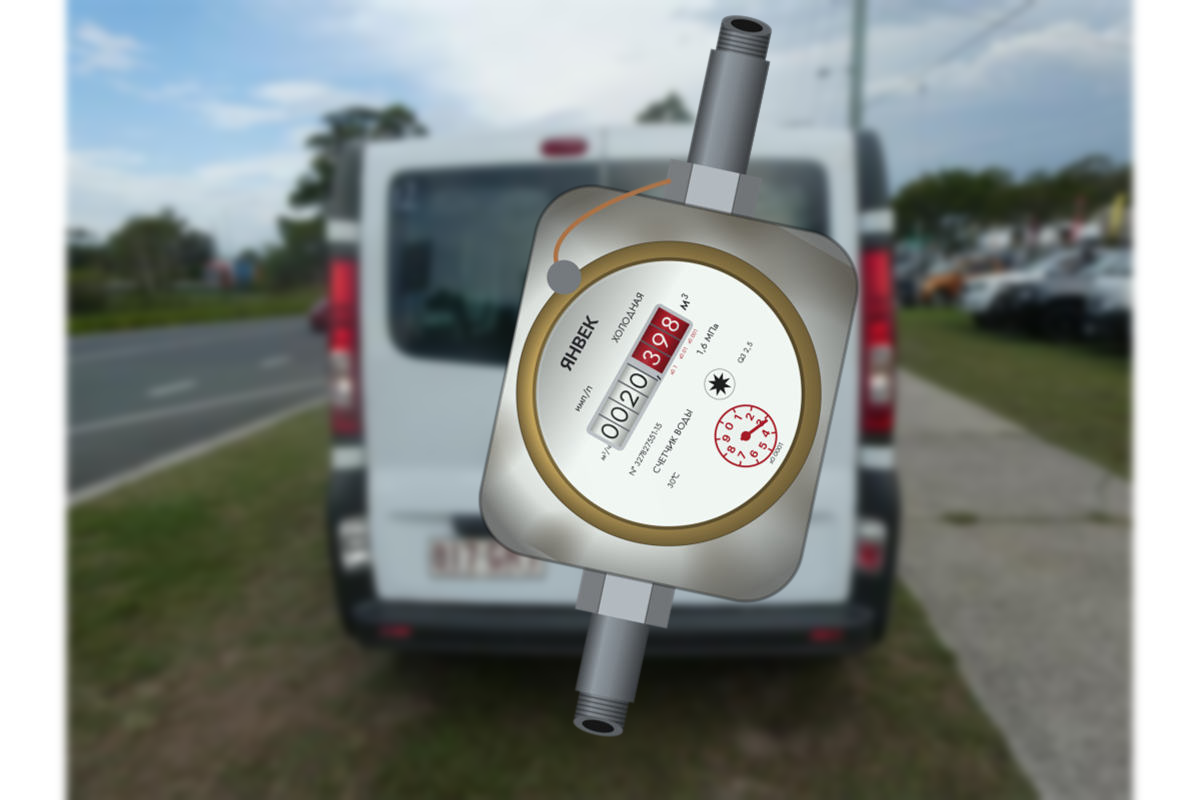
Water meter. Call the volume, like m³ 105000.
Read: m³ 20.3983
